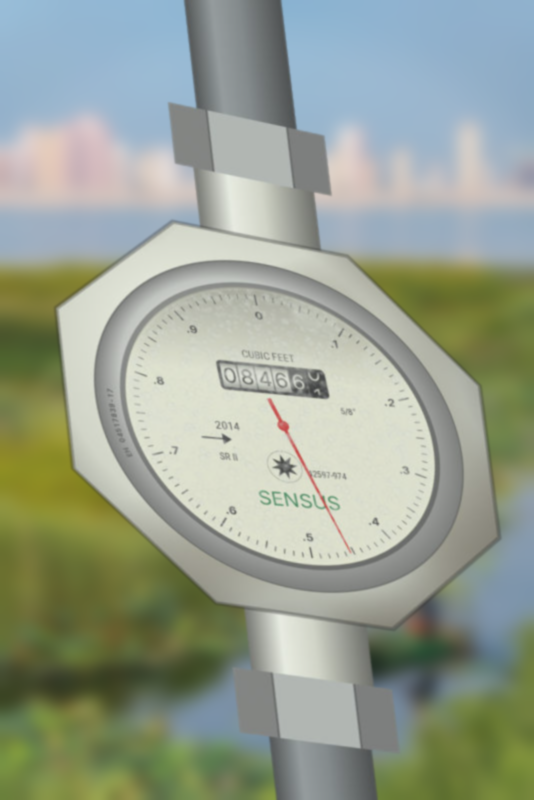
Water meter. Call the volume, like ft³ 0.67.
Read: ft³ 84660.45
